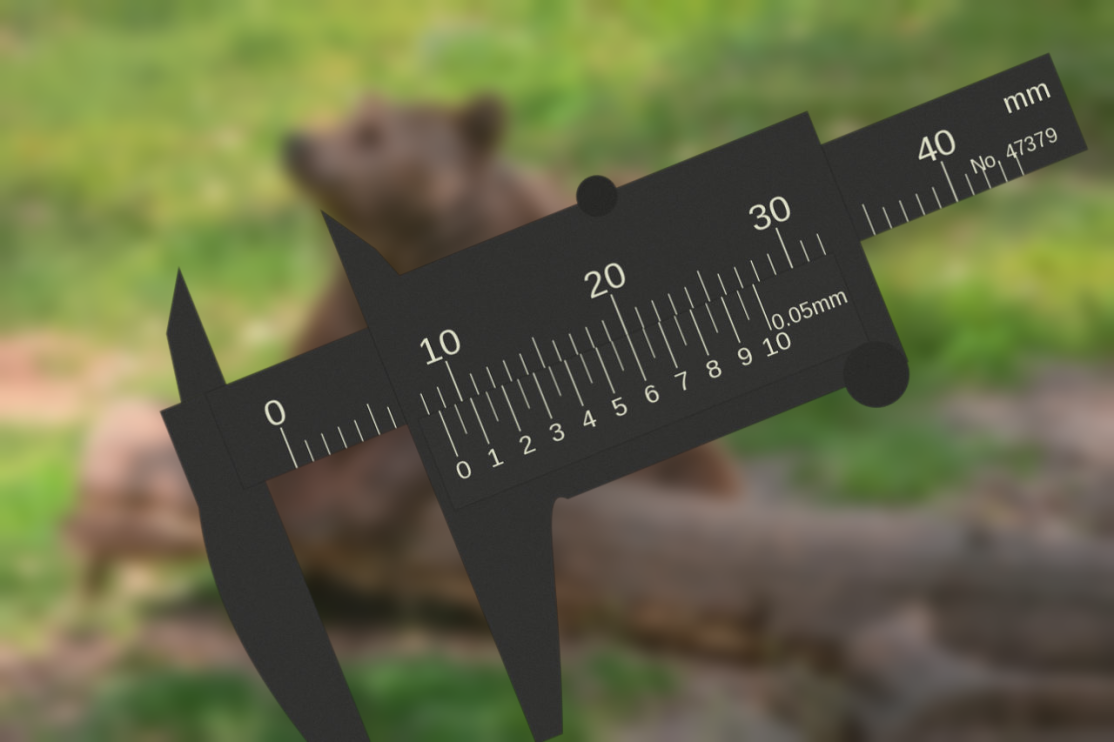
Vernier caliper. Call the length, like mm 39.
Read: mm 8.6
